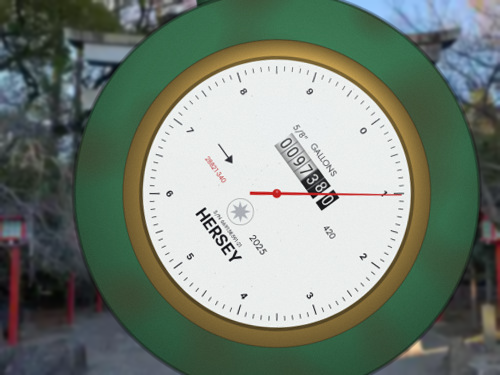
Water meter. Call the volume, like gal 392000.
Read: gal 97381.0
